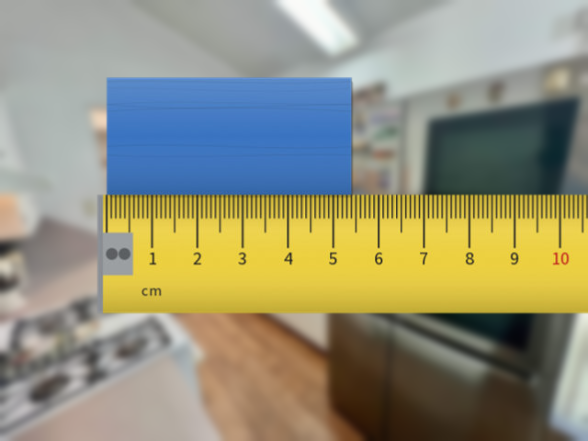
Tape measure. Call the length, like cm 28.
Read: cm 5.4
